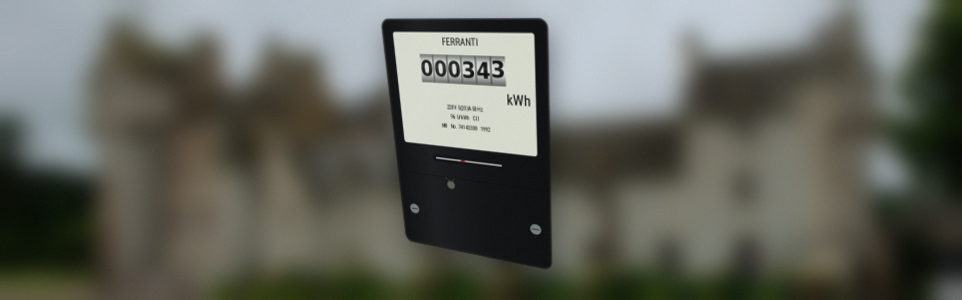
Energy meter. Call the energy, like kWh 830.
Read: kWh 343
